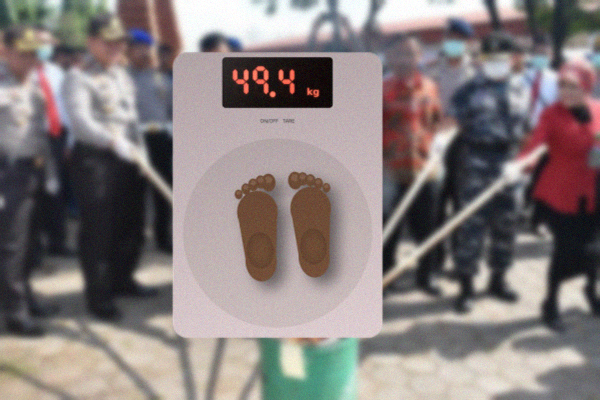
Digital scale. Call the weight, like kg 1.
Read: kg 49.4
